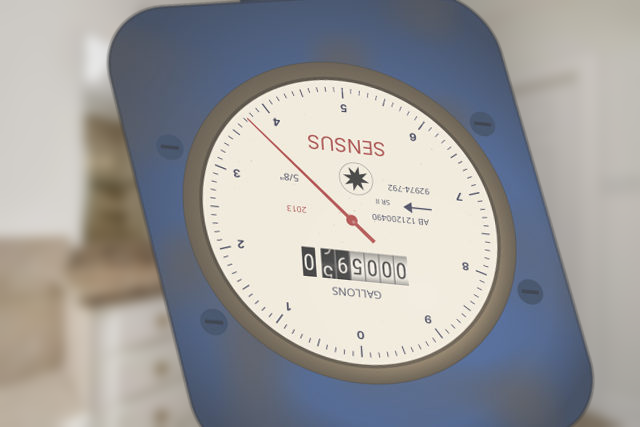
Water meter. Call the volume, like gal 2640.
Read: gal 5953.7
